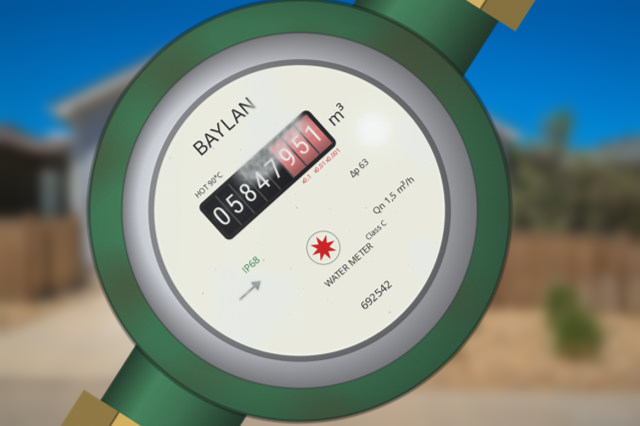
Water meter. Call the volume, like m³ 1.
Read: m³ 5847.951
